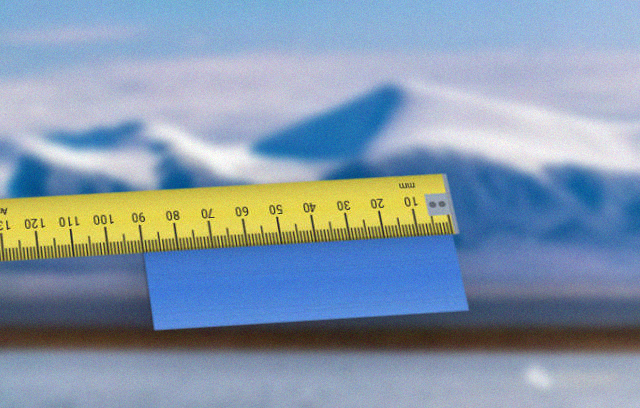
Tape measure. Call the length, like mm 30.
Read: mm 90
